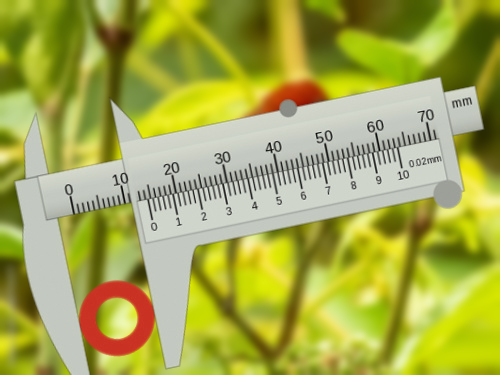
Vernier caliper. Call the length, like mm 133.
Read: mm 14.5
